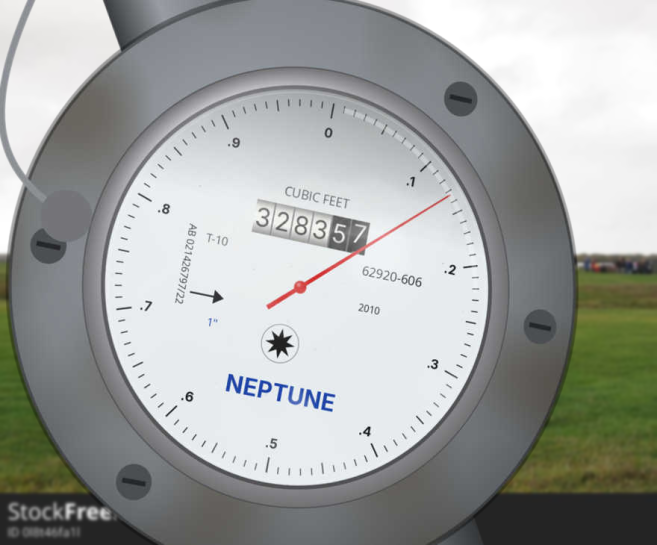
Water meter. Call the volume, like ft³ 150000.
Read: ft³ 328357.13
